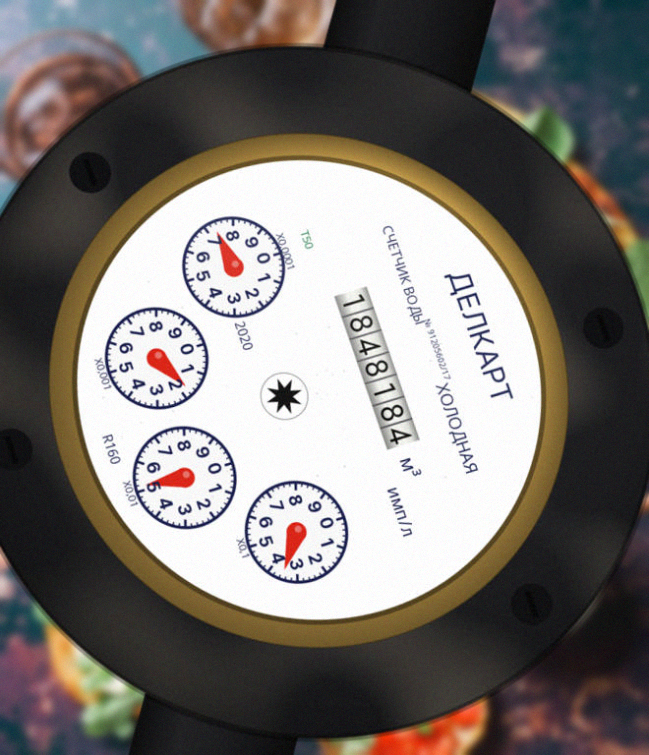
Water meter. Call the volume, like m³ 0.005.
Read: m³ 1848184.3517
